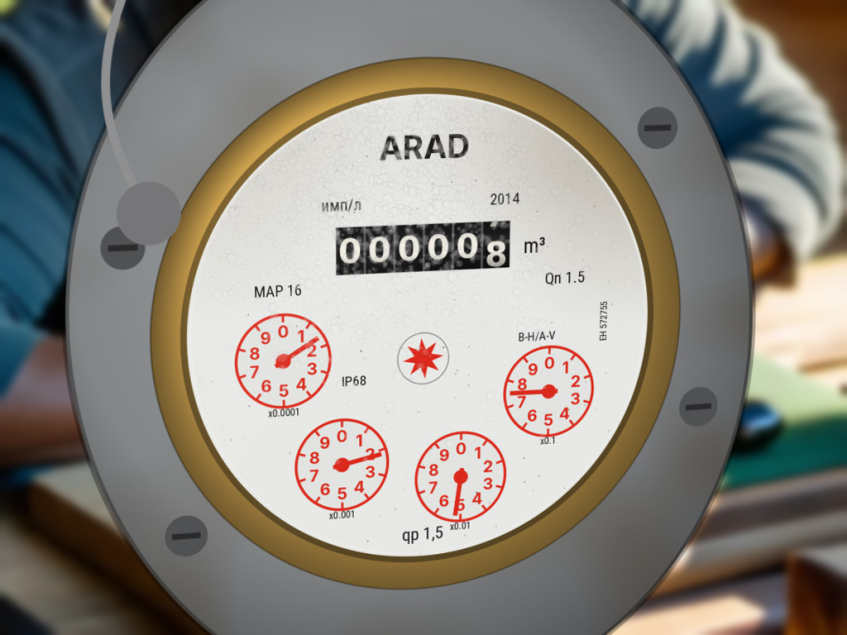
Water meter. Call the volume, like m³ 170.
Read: m³ 7.7521
